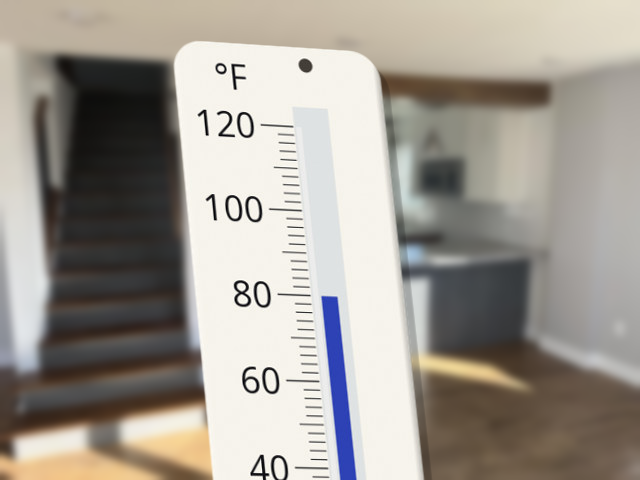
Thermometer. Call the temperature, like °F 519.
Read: °F 80
